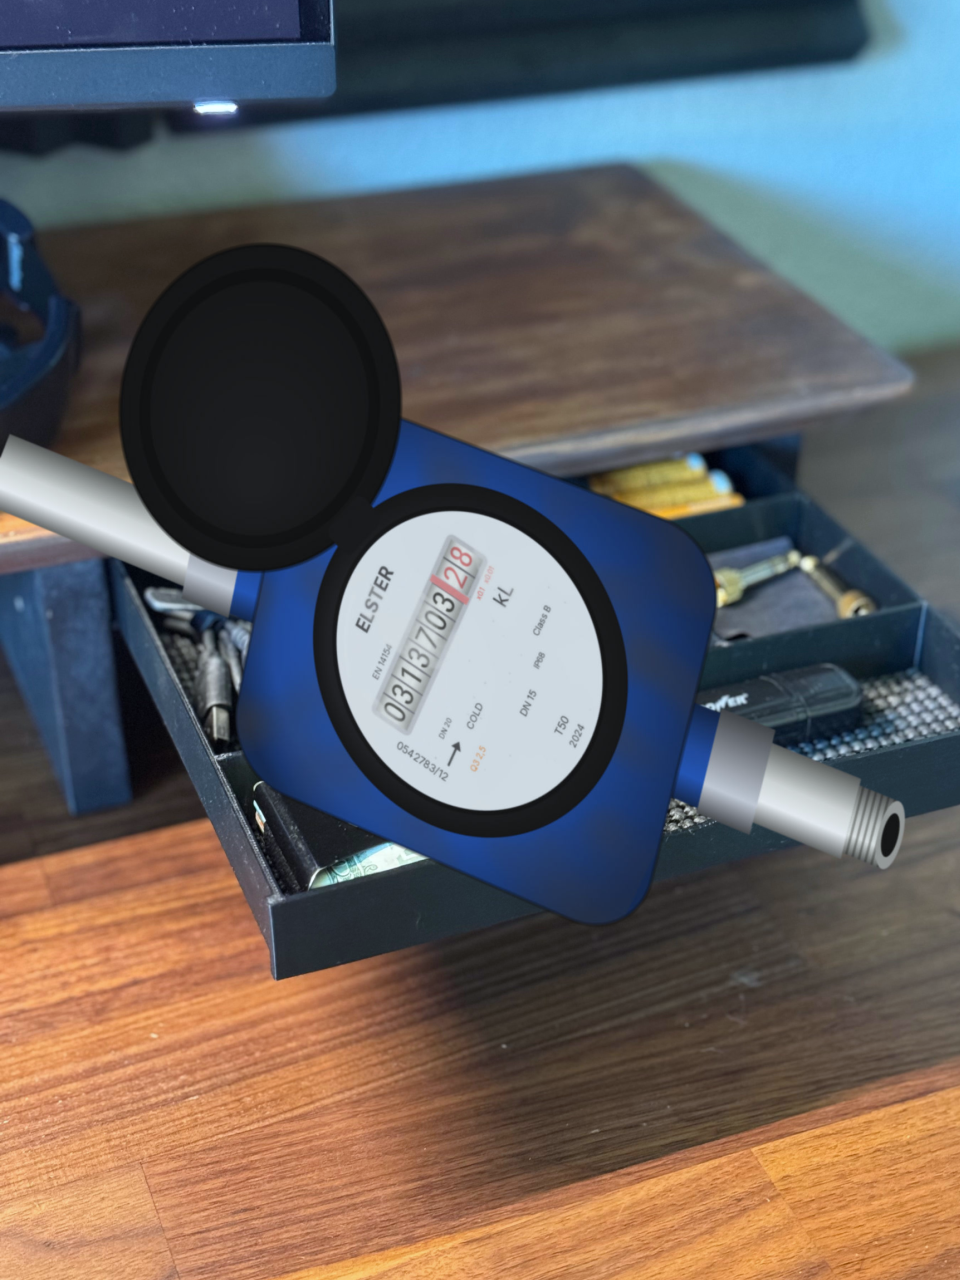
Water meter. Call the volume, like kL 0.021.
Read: kL 313703.28
